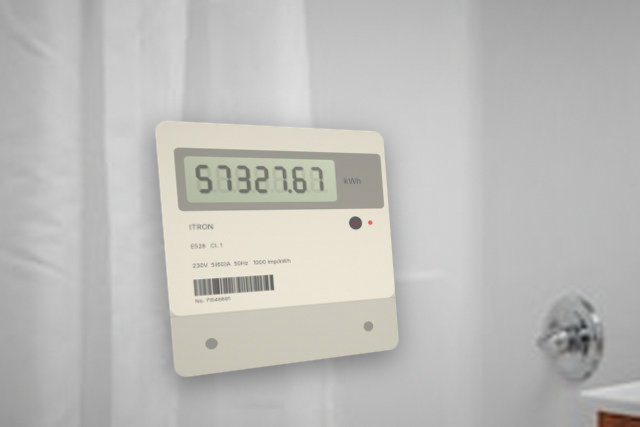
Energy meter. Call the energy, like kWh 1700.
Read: kWh 57327.67
